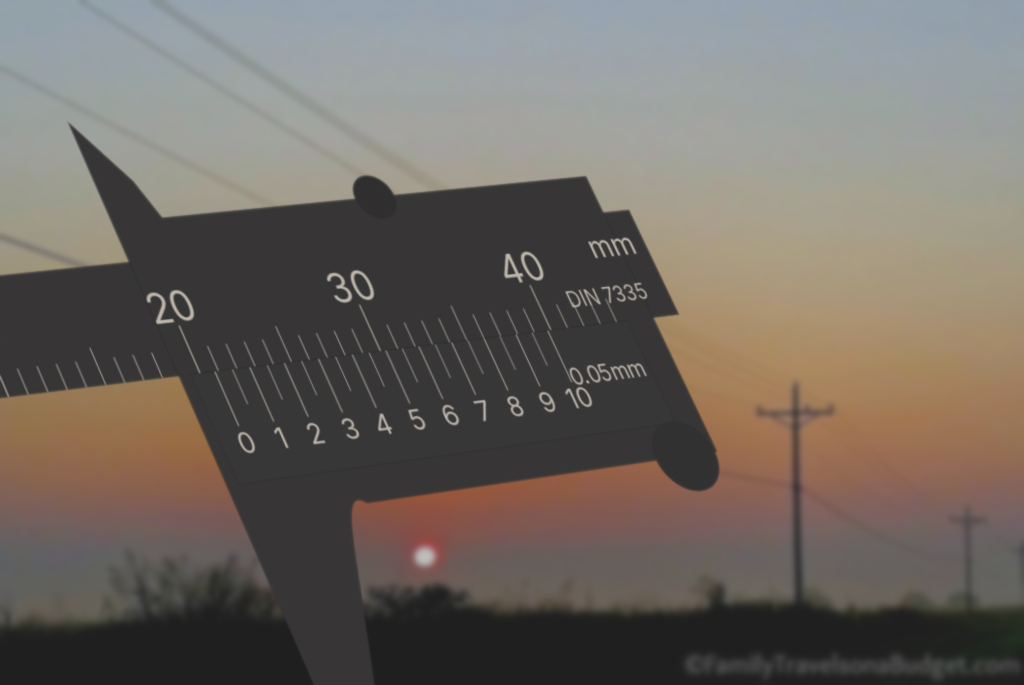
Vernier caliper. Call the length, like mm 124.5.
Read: mm 20.8
